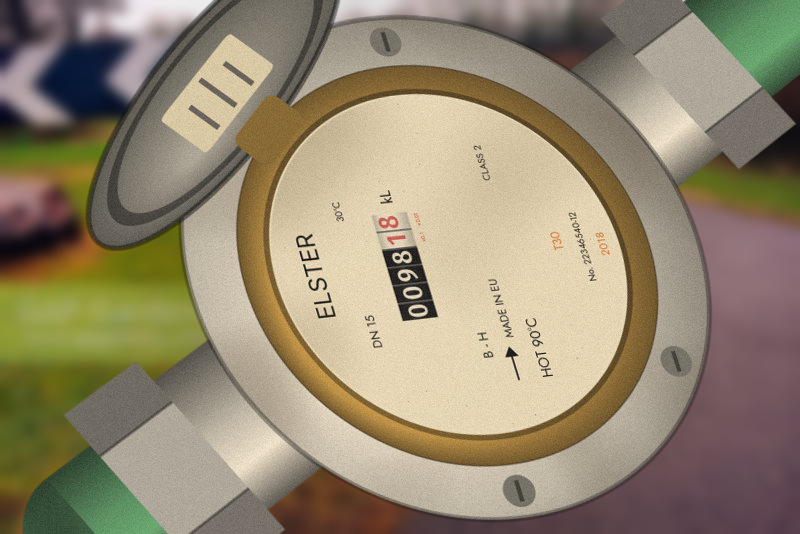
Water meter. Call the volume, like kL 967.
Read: kL 98.18
